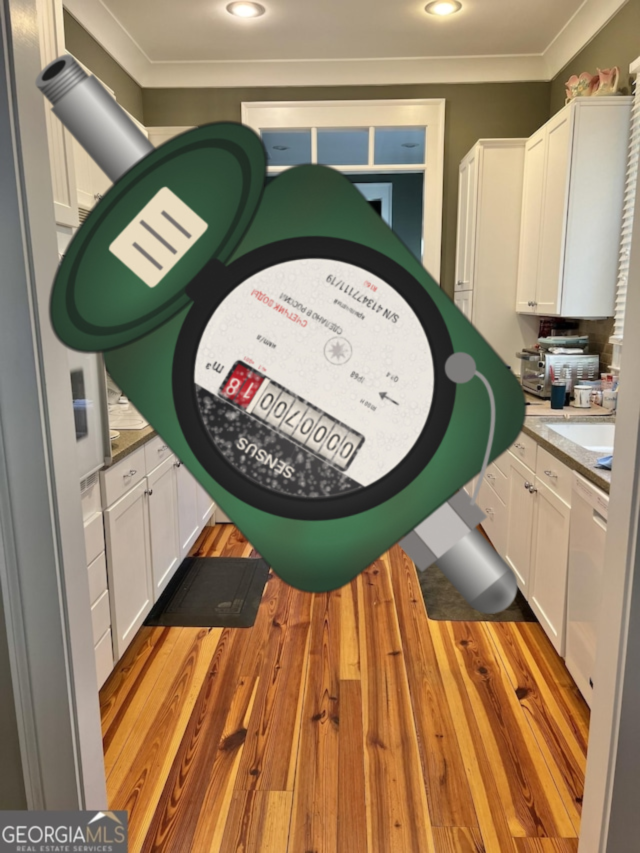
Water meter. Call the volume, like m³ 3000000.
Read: m³ 700.18
